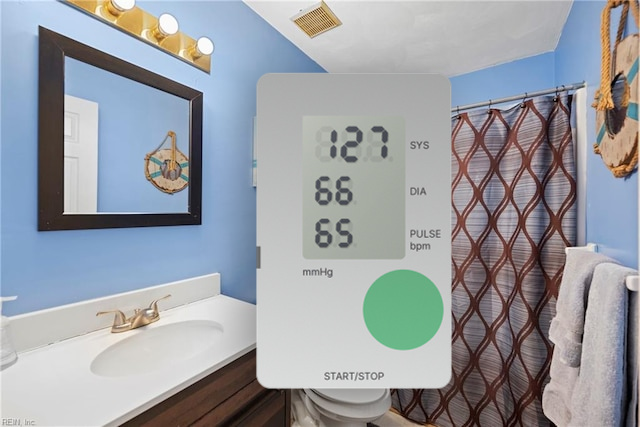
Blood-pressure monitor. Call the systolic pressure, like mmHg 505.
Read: mmHg 127
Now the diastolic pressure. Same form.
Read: mmHg 66
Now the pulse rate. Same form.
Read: bpm 65
